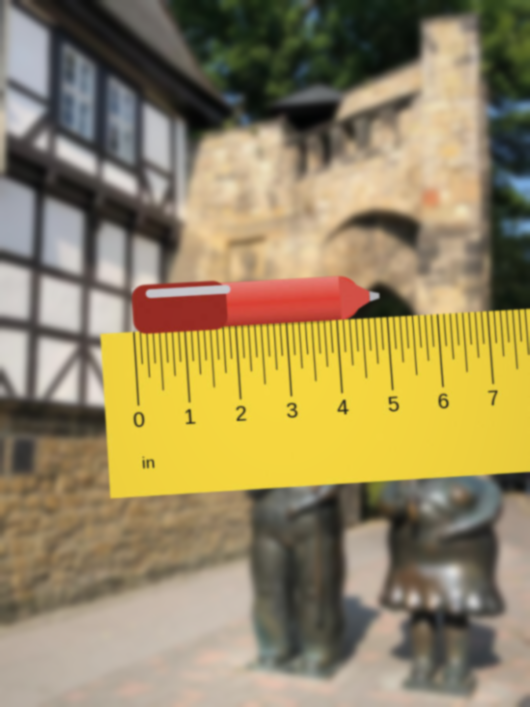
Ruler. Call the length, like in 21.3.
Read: in 4.875
